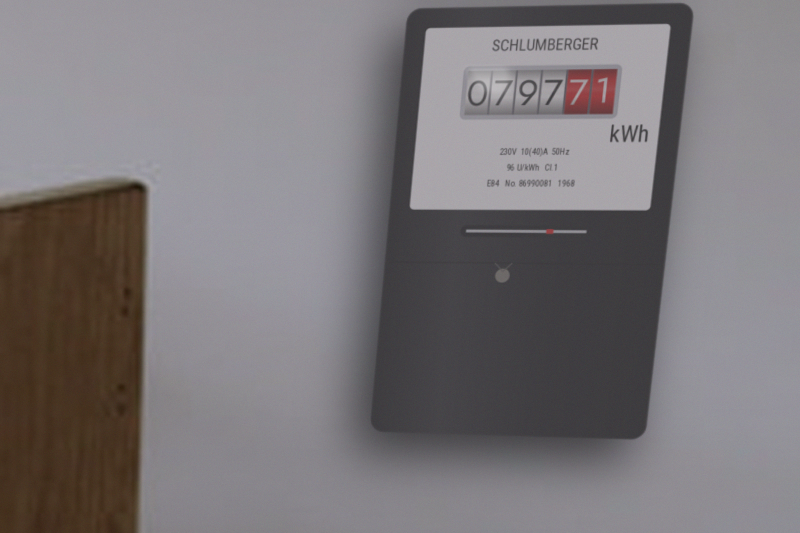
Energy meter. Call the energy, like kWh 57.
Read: kWh 797.71
